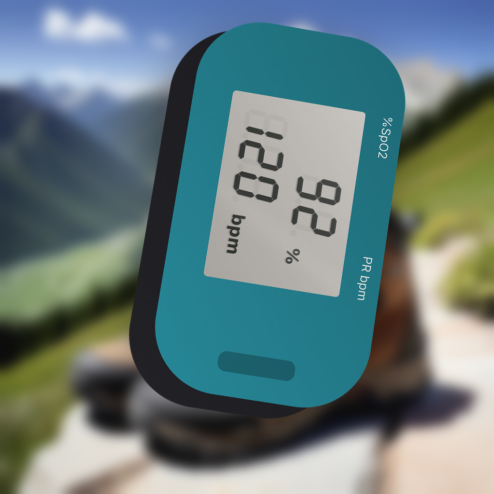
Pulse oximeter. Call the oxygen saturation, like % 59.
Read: % 92
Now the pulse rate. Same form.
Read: bpm 120
